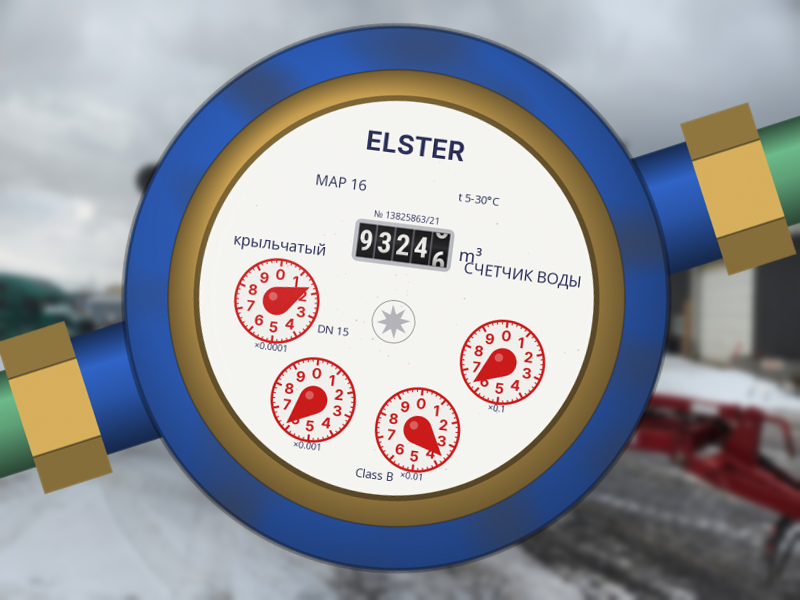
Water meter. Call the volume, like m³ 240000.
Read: m³ 93245.6361
